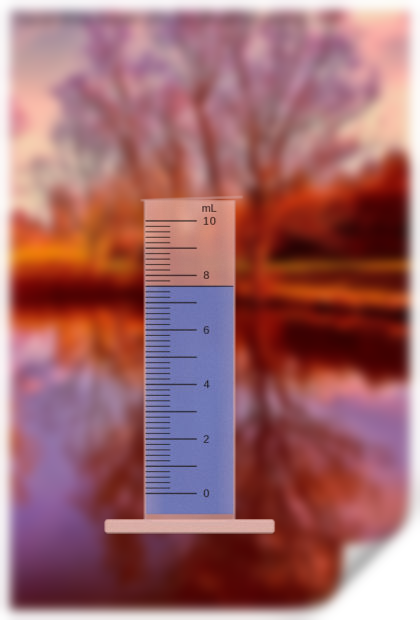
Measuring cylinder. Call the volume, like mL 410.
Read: mL 7.6
